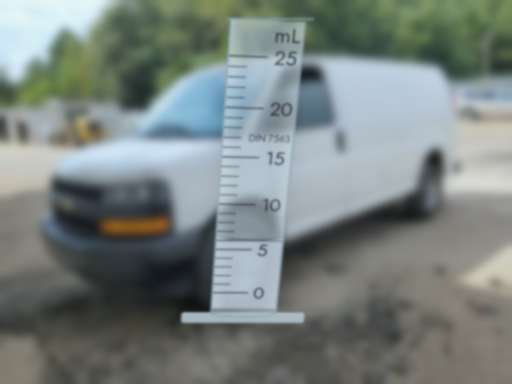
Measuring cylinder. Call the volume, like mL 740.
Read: mL 6
